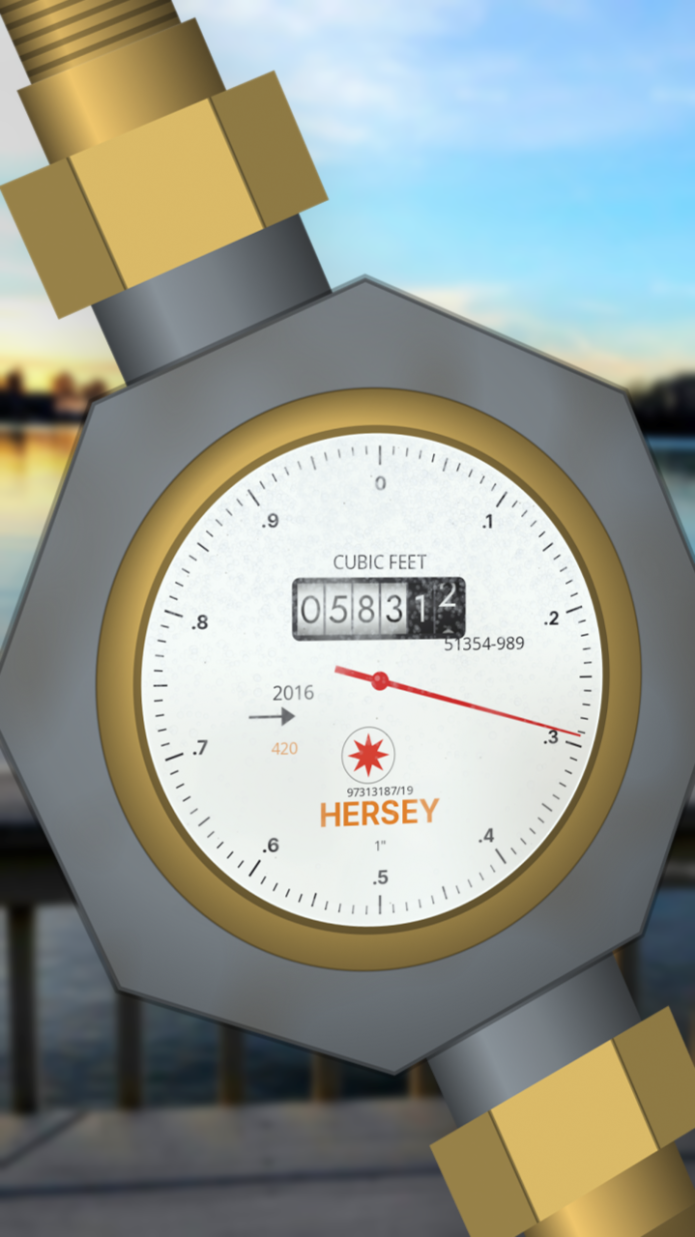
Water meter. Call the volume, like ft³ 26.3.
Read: ft³ 58312.29
